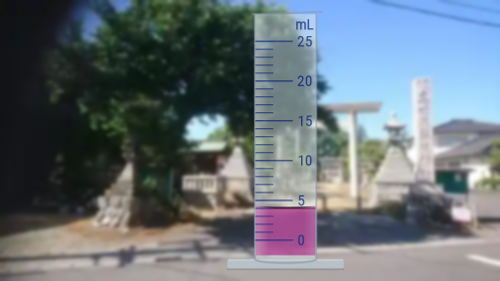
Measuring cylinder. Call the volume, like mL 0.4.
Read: mL 4
